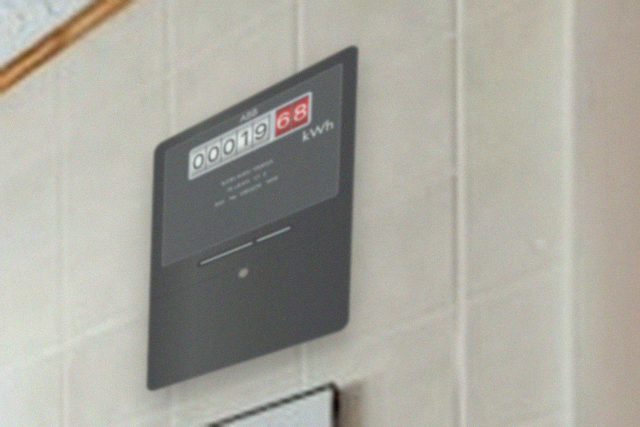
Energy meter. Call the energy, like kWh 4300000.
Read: kWh 19.68
